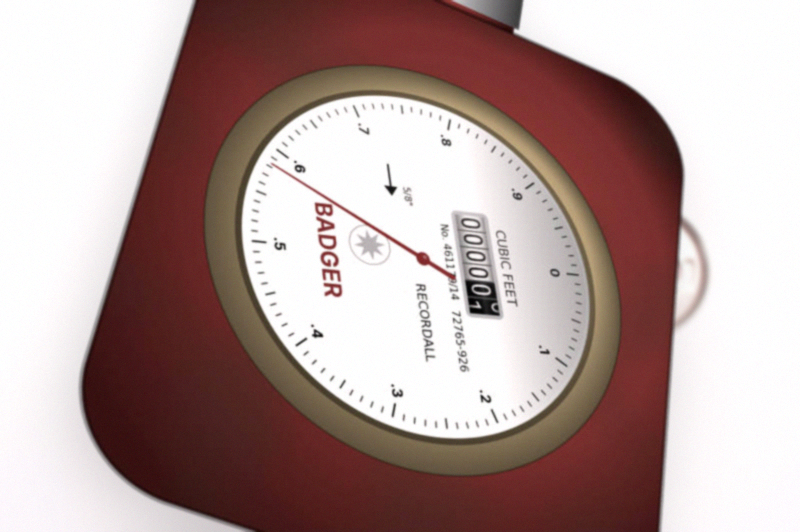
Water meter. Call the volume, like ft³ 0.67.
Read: ft³ 0.58
